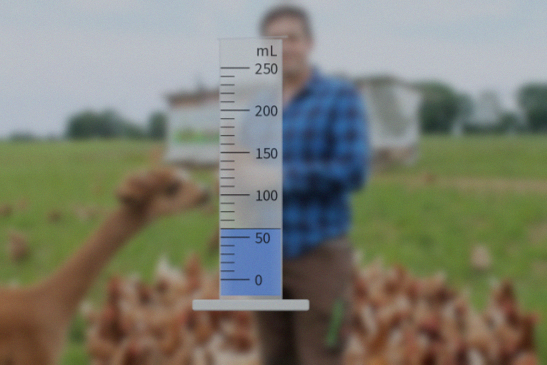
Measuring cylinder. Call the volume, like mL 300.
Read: mL 60
